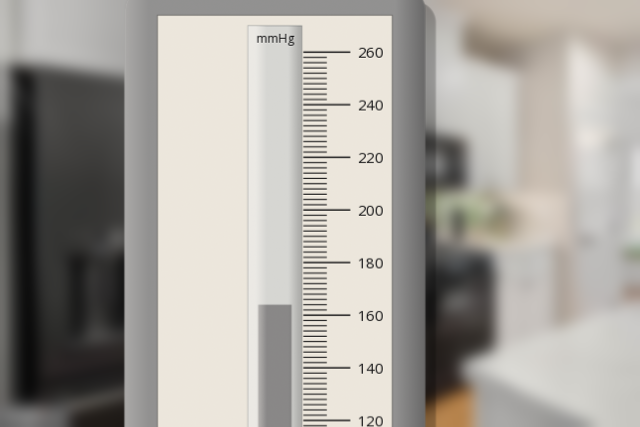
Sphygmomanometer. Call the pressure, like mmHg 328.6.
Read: mmHg 164
